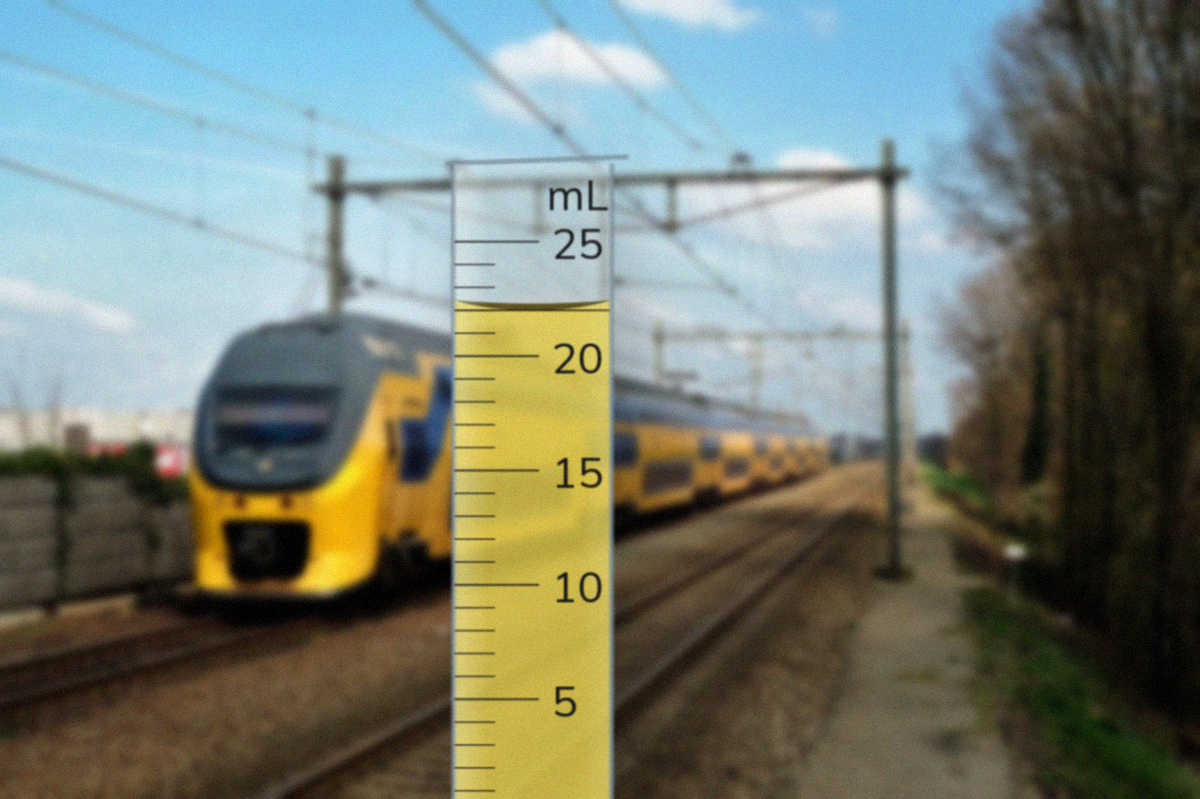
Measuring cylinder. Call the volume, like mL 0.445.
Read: mL 22
